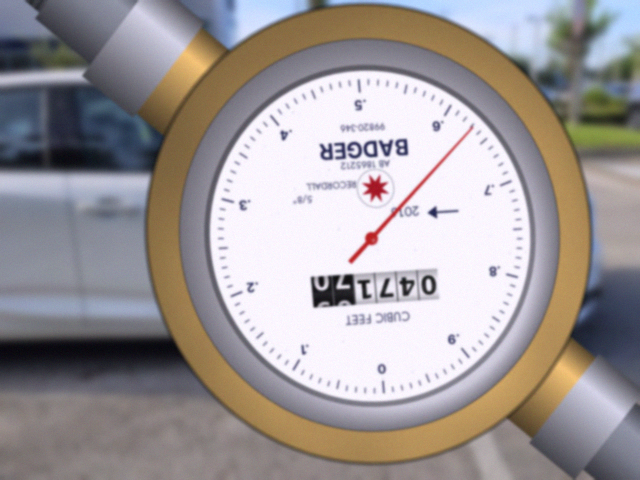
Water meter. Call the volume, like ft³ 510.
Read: ft³ 47169.63
